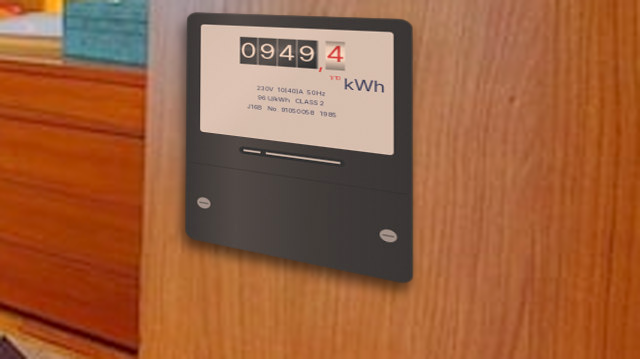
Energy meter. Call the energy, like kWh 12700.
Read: kWh 949.4
